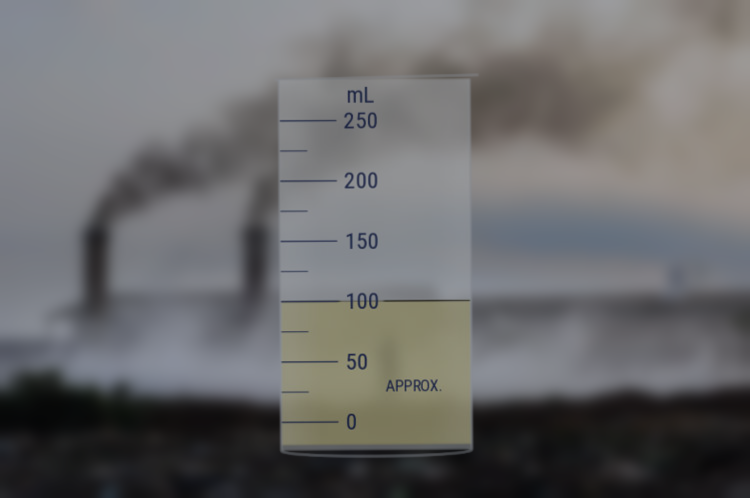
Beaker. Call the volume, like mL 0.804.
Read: mL 100
